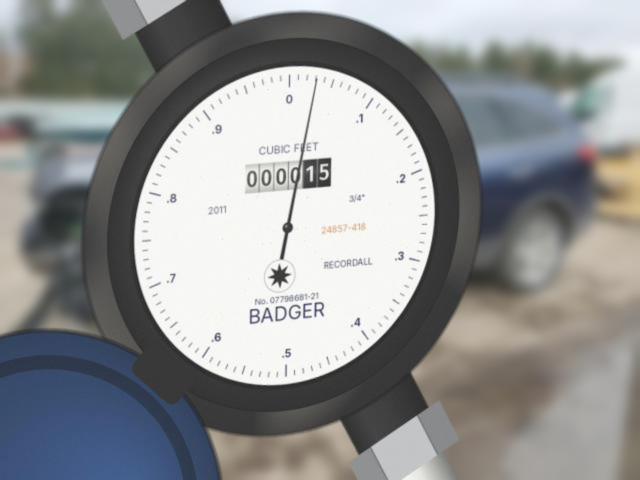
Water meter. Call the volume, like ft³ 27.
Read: ft³ 15.03
